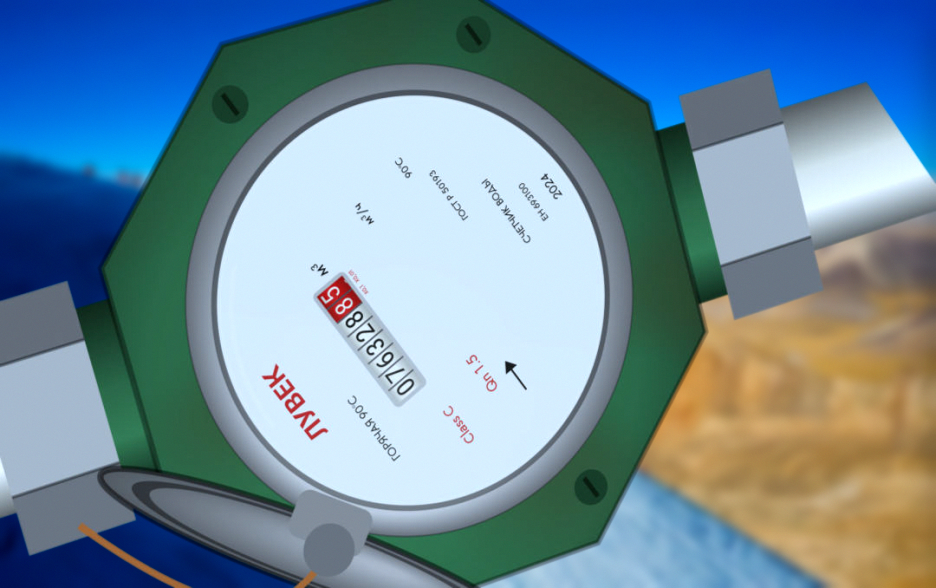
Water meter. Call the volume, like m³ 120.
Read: m³ 76328.85
